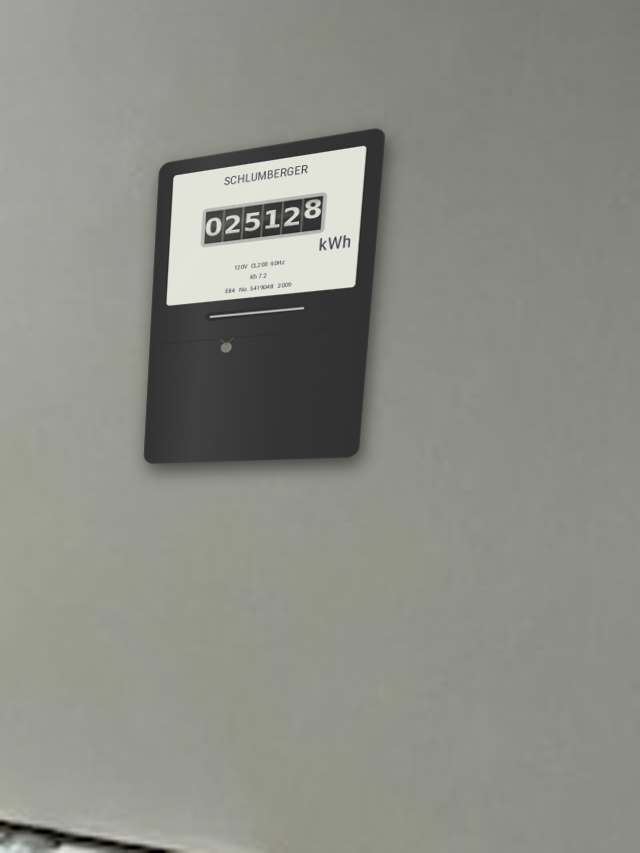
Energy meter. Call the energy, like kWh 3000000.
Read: kWh 25128
